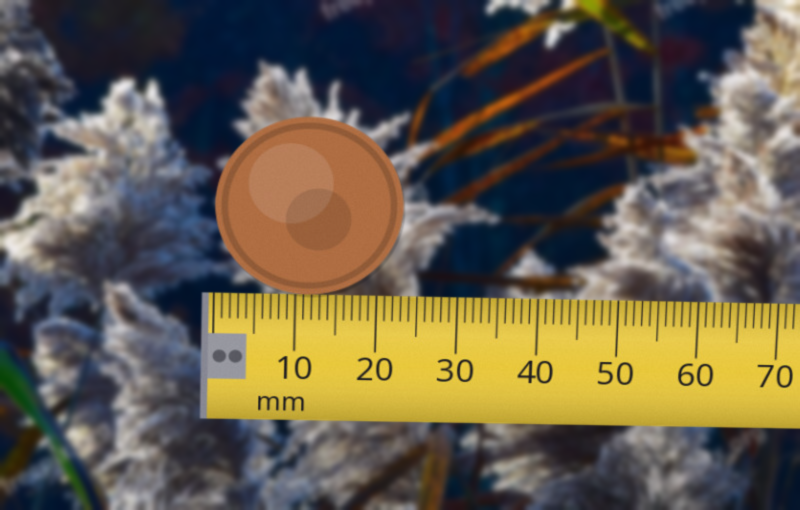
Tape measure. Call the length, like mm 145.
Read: mm 23
